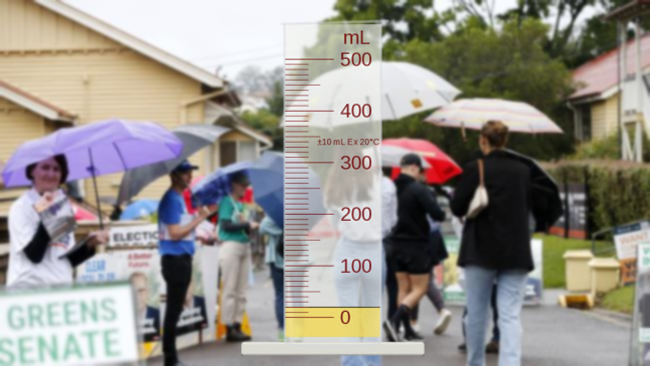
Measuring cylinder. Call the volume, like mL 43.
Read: mL 20
